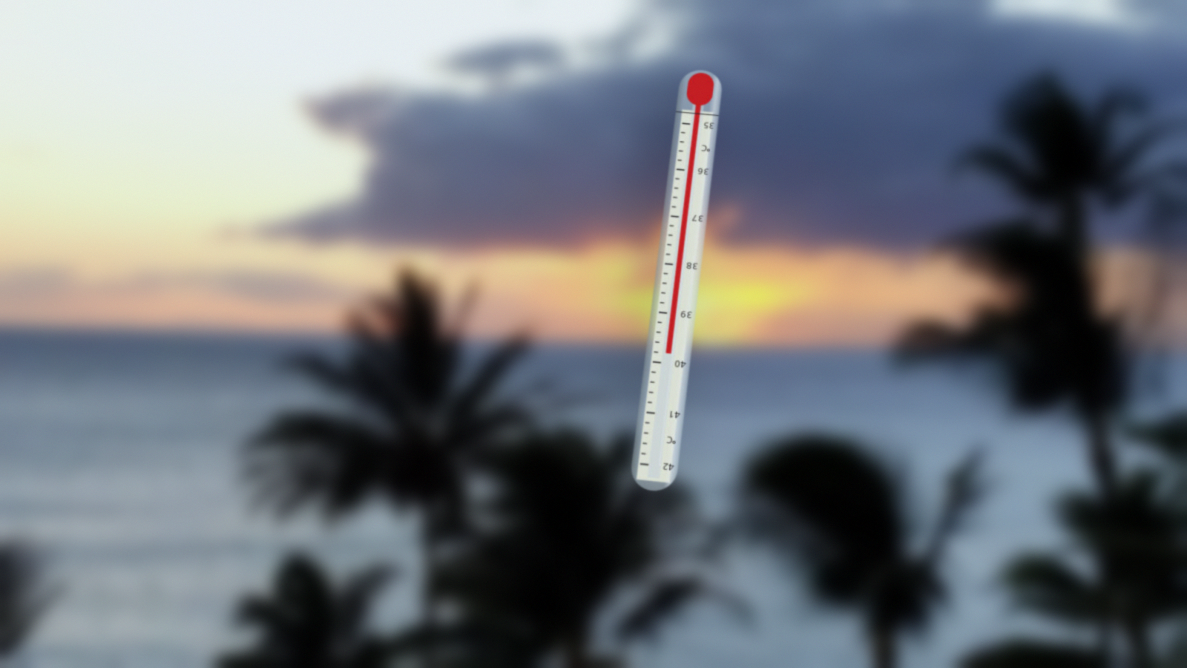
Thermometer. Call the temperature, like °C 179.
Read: °C 39.8
